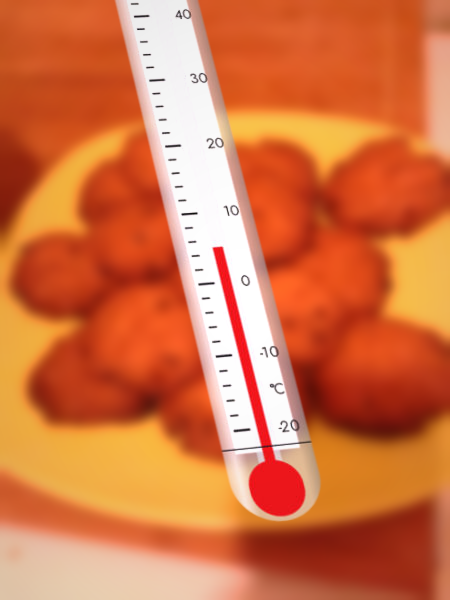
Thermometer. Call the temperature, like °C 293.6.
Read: °C 5
